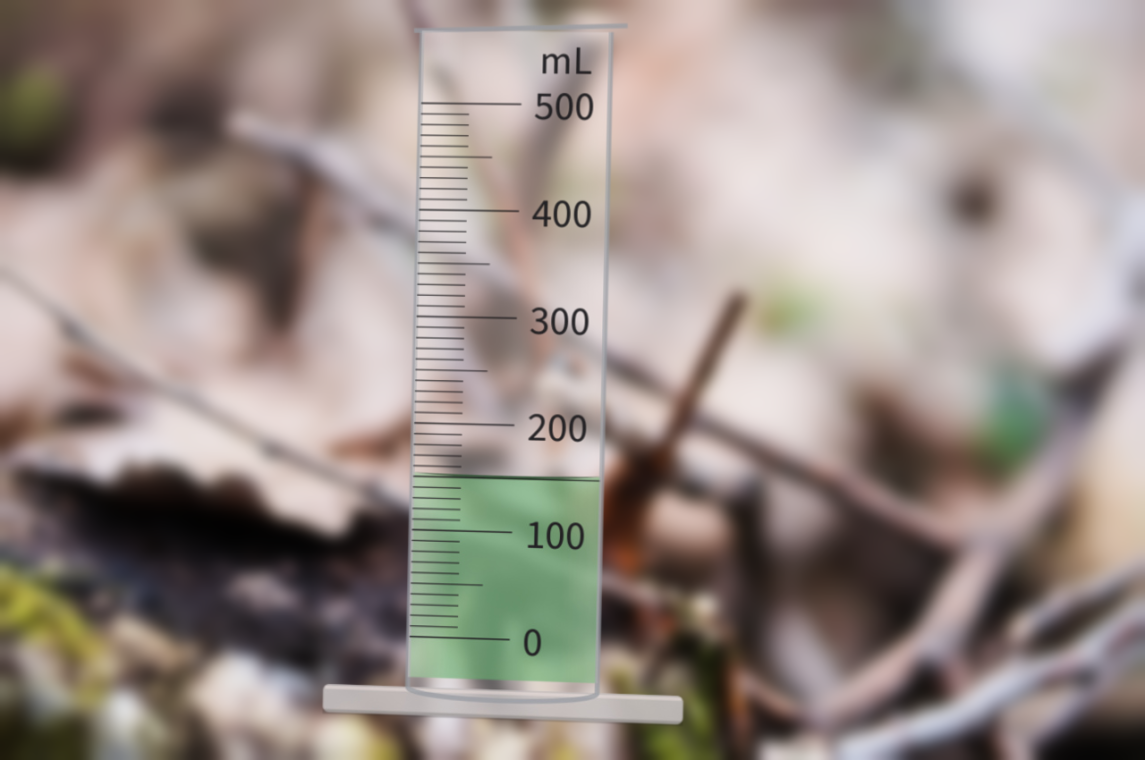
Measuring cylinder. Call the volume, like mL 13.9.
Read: mL 150
